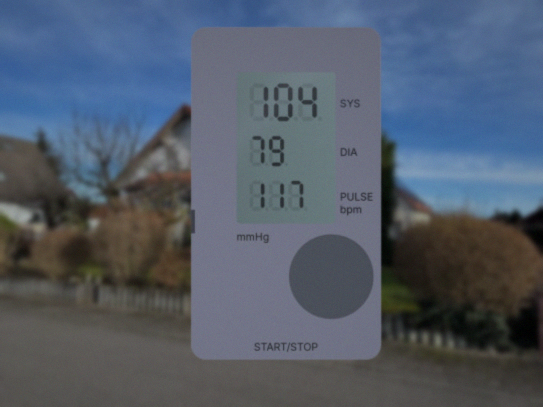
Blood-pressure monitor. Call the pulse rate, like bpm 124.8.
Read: bpm 117
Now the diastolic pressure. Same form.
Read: mmHg 79
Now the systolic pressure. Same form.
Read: mmHg 104
